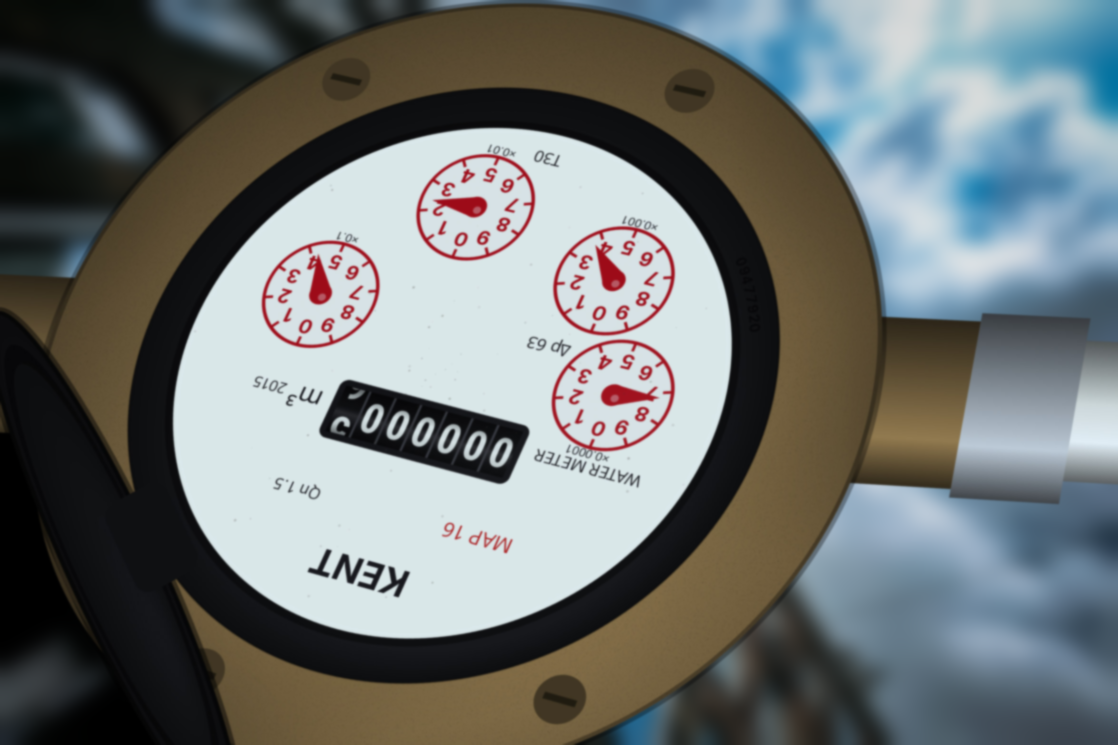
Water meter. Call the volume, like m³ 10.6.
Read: m³ 5.4237
